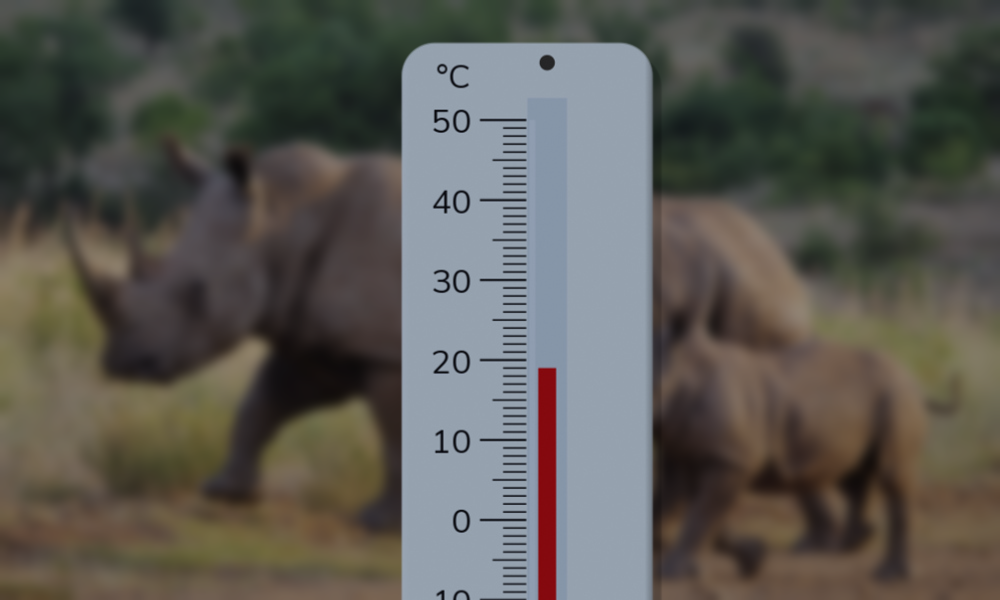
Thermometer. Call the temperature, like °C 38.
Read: °C 19
